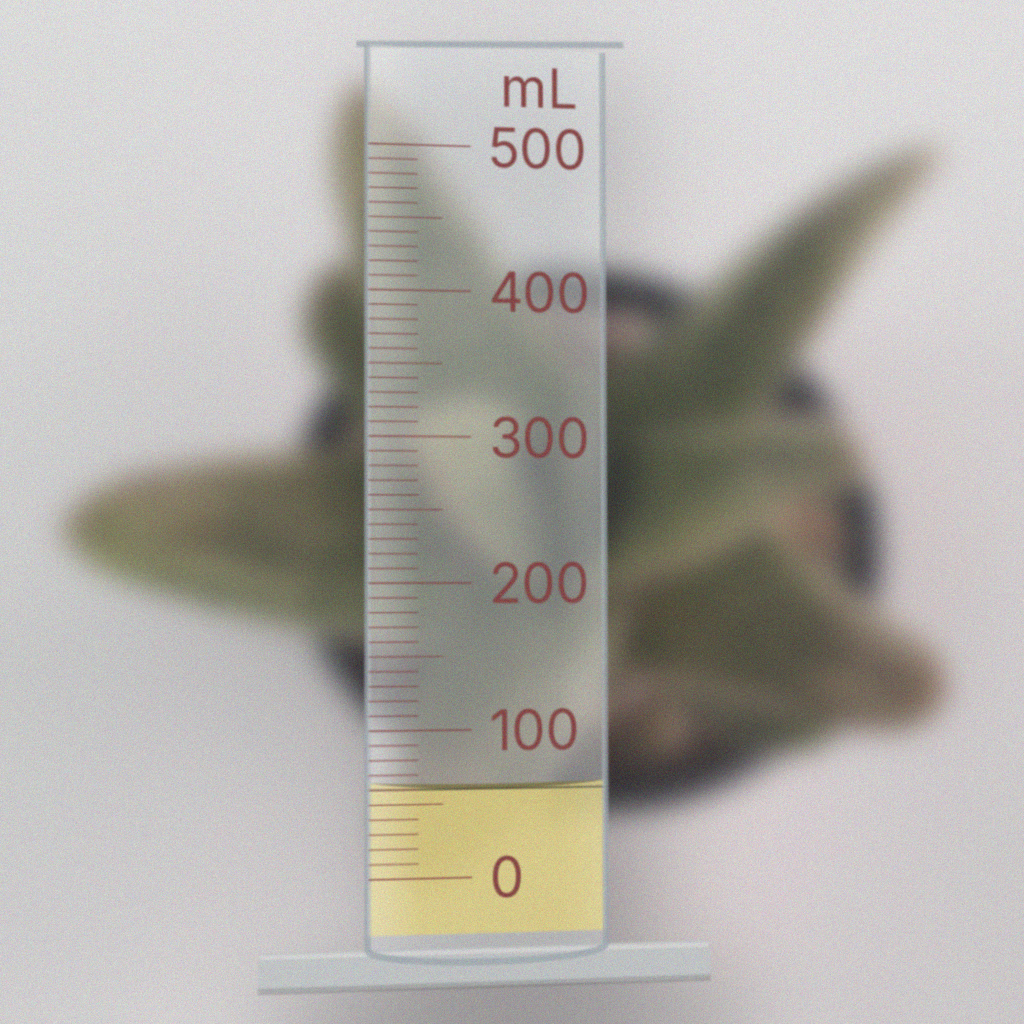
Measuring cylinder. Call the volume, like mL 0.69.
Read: mL 60
